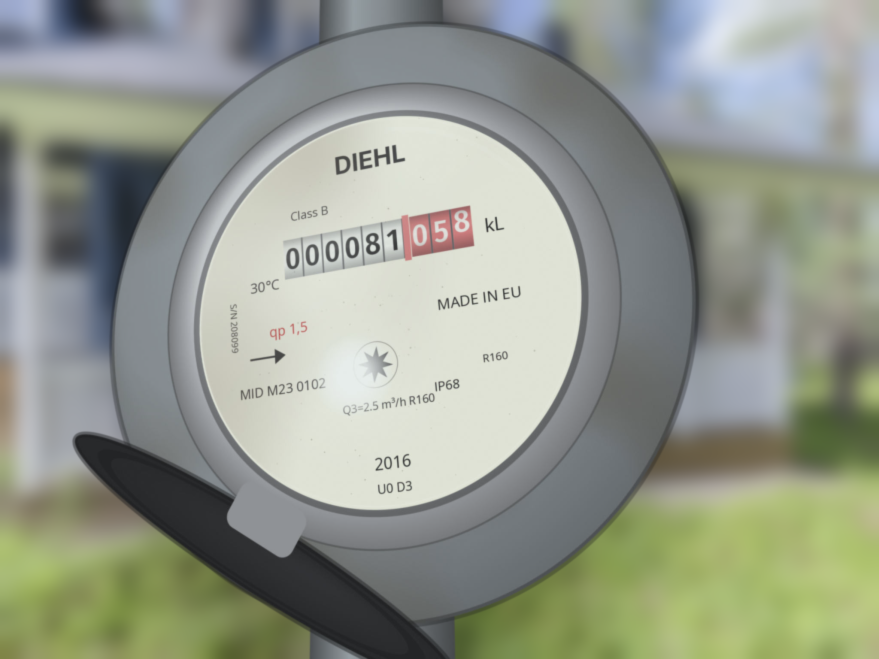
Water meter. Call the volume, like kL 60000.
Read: kL 81.058
